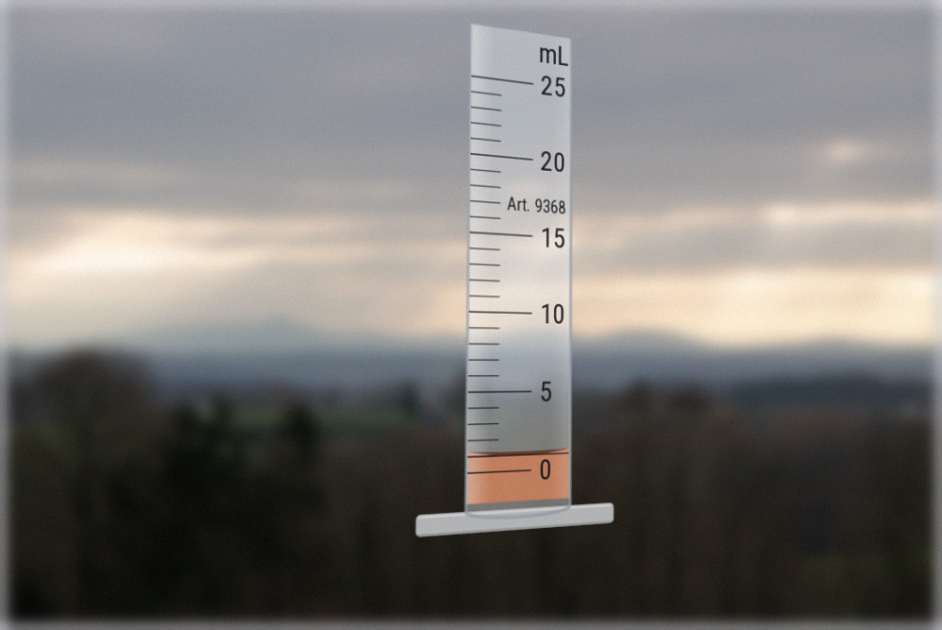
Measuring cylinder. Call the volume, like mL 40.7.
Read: mL 1
